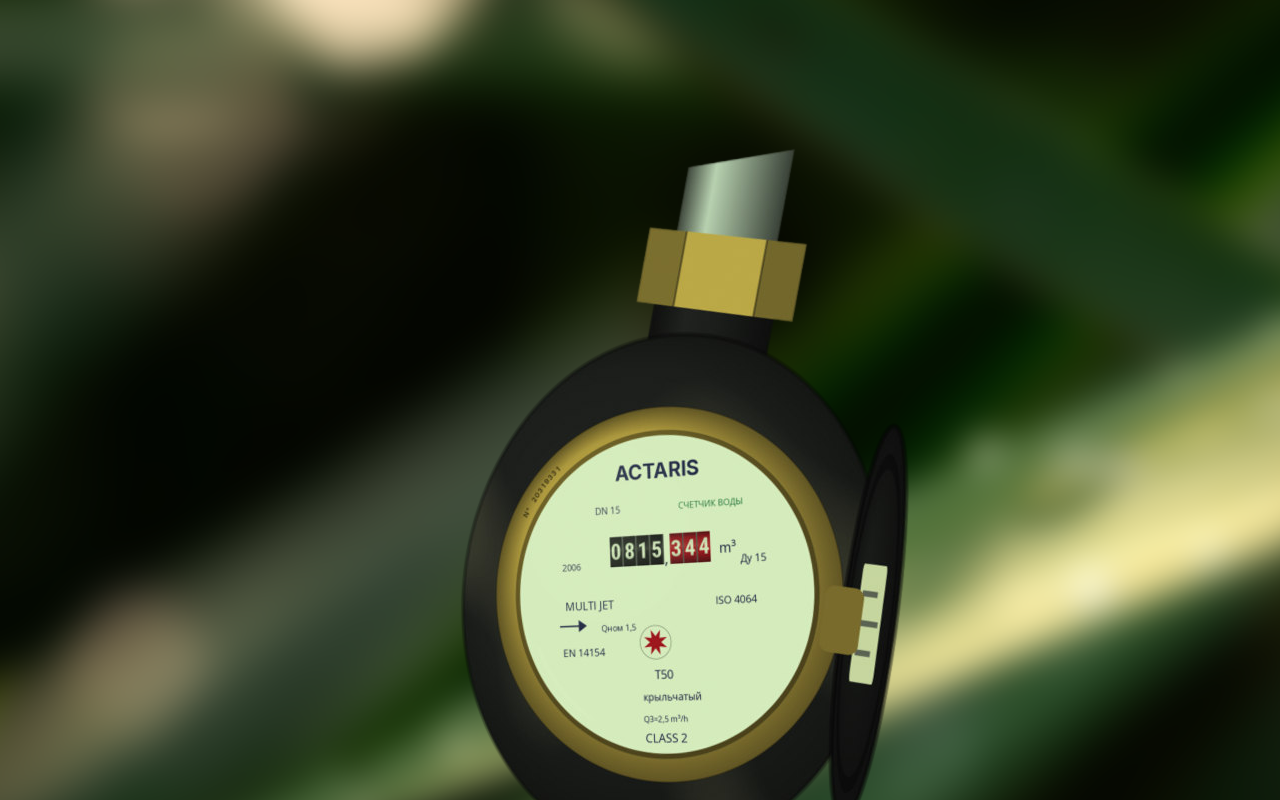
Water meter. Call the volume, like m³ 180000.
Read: m³ 815.344
